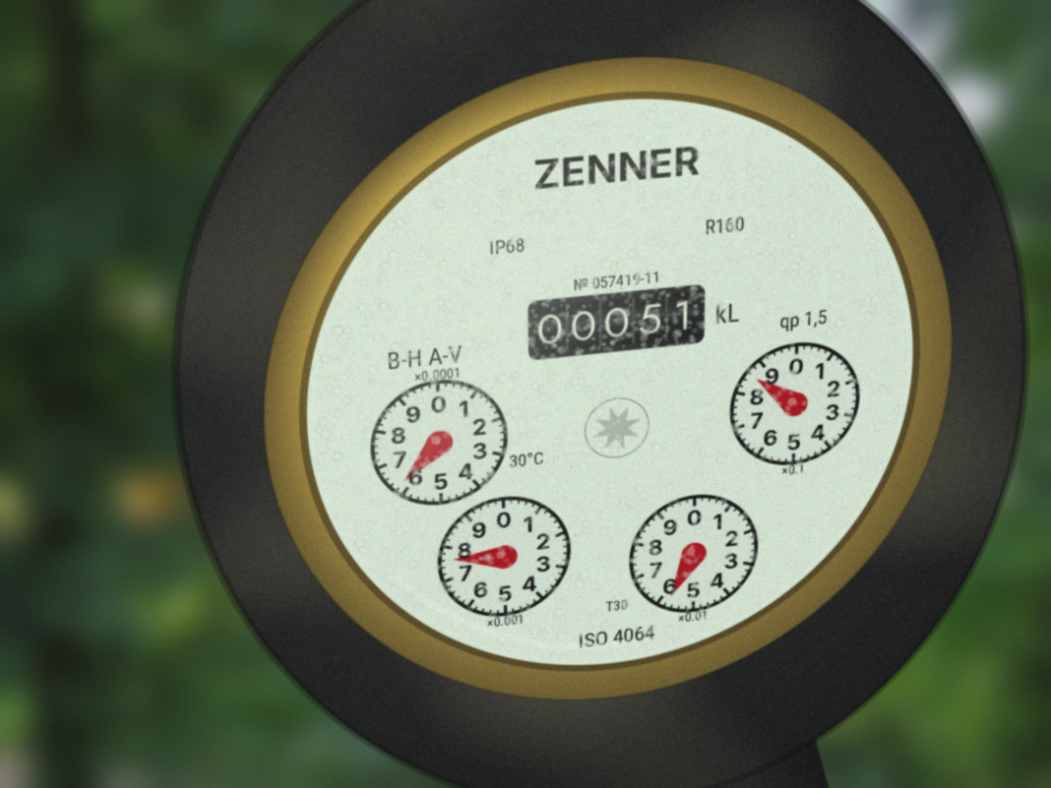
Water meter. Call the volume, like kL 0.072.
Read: kL 51.8576
